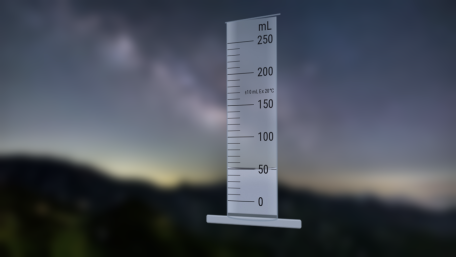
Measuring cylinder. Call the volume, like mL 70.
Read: mL 50
